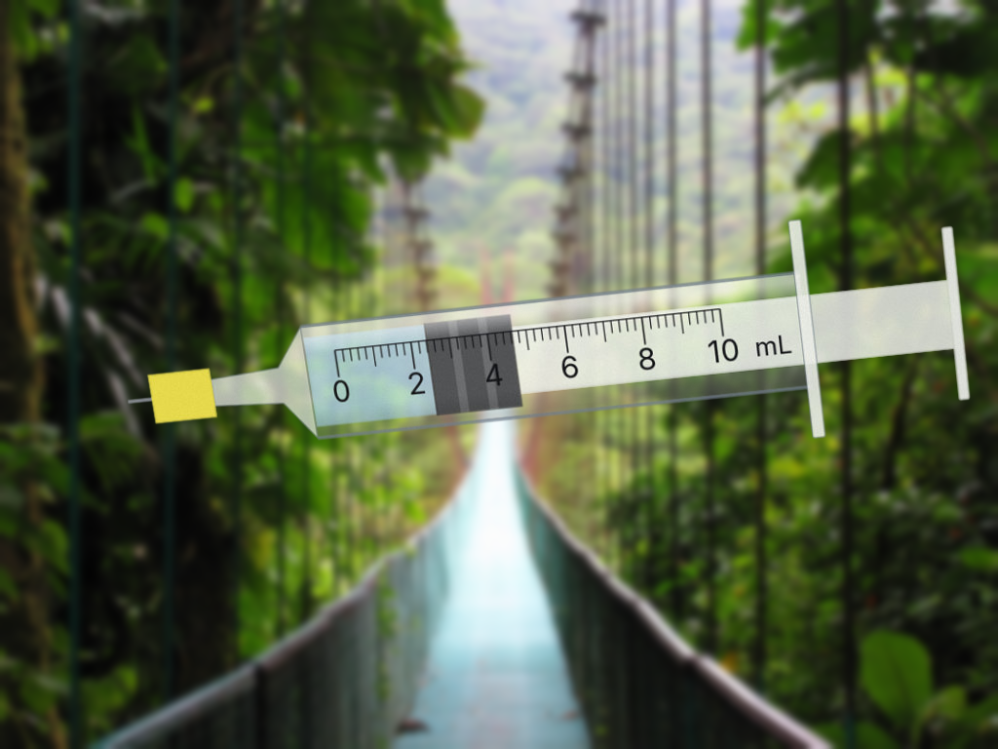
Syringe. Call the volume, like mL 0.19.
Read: mL 2.4
